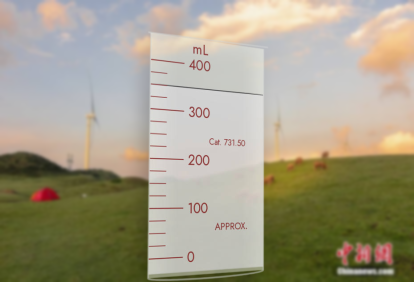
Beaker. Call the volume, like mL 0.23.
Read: mL 350
